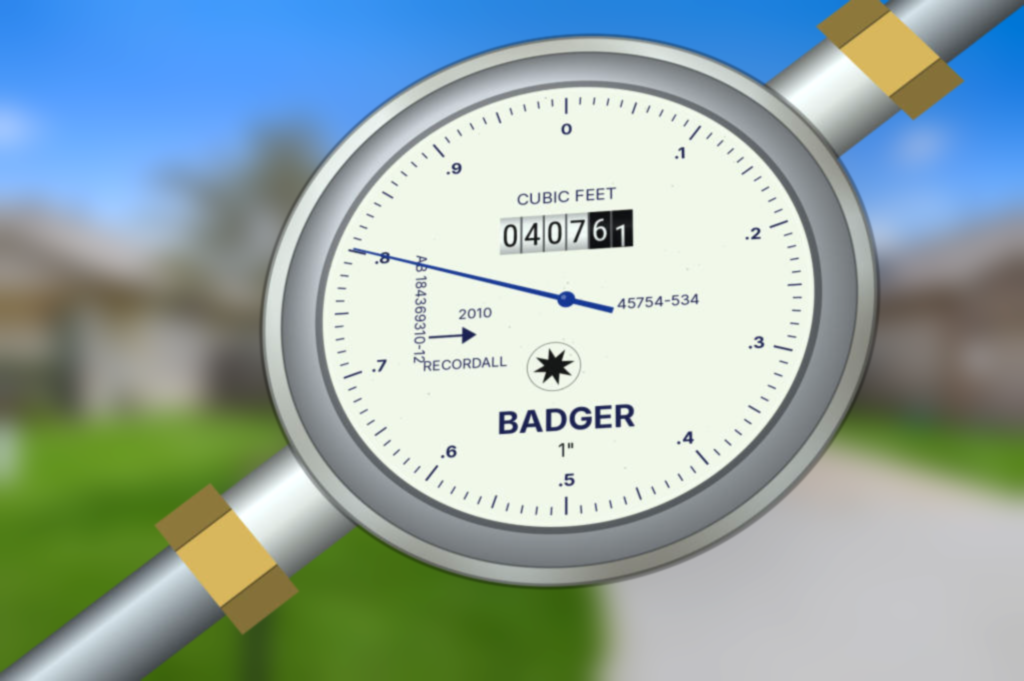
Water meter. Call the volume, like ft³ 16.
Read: ft³ 40760.80
